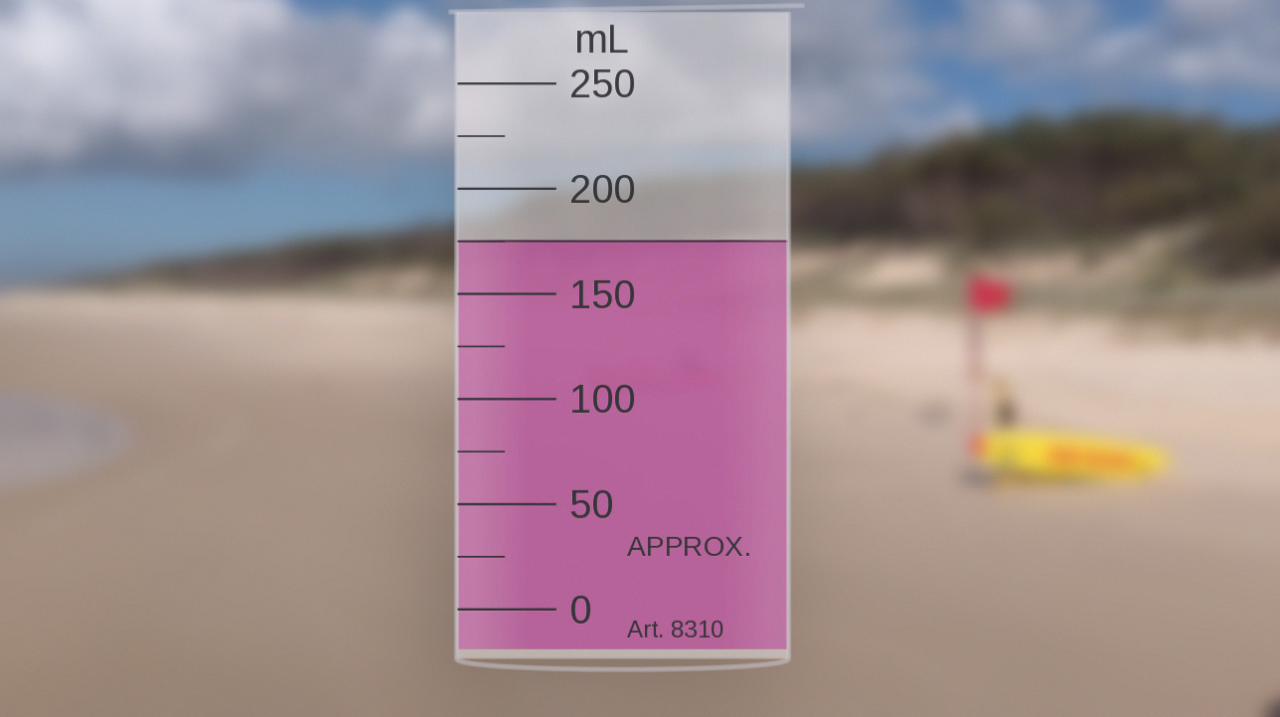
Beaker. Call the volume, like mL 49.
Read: mL 175
